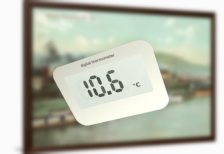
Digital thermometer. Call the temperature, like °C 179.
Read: °C 10.6
